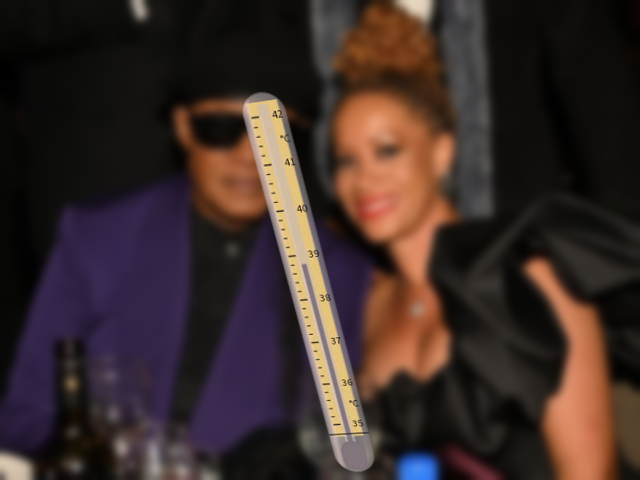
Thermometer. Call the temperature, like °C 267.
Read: °C 38.8
